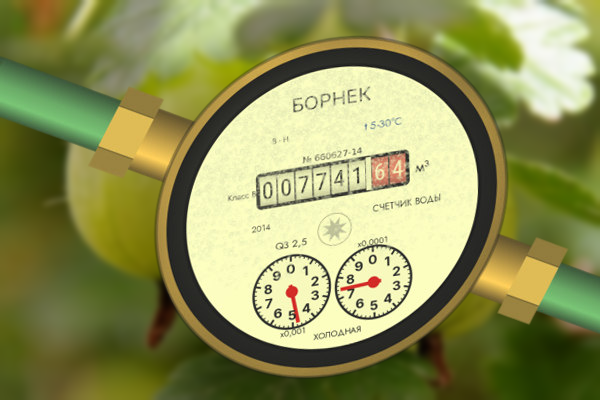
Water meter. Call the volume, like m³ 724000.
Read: m³ 7741.6447
